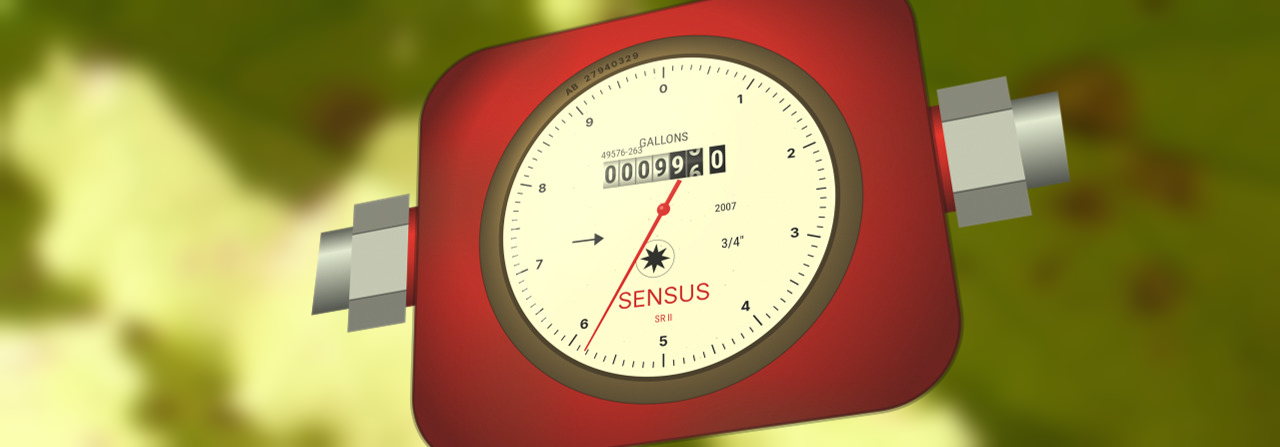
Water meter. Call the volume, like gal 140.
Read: gal 9955.8
